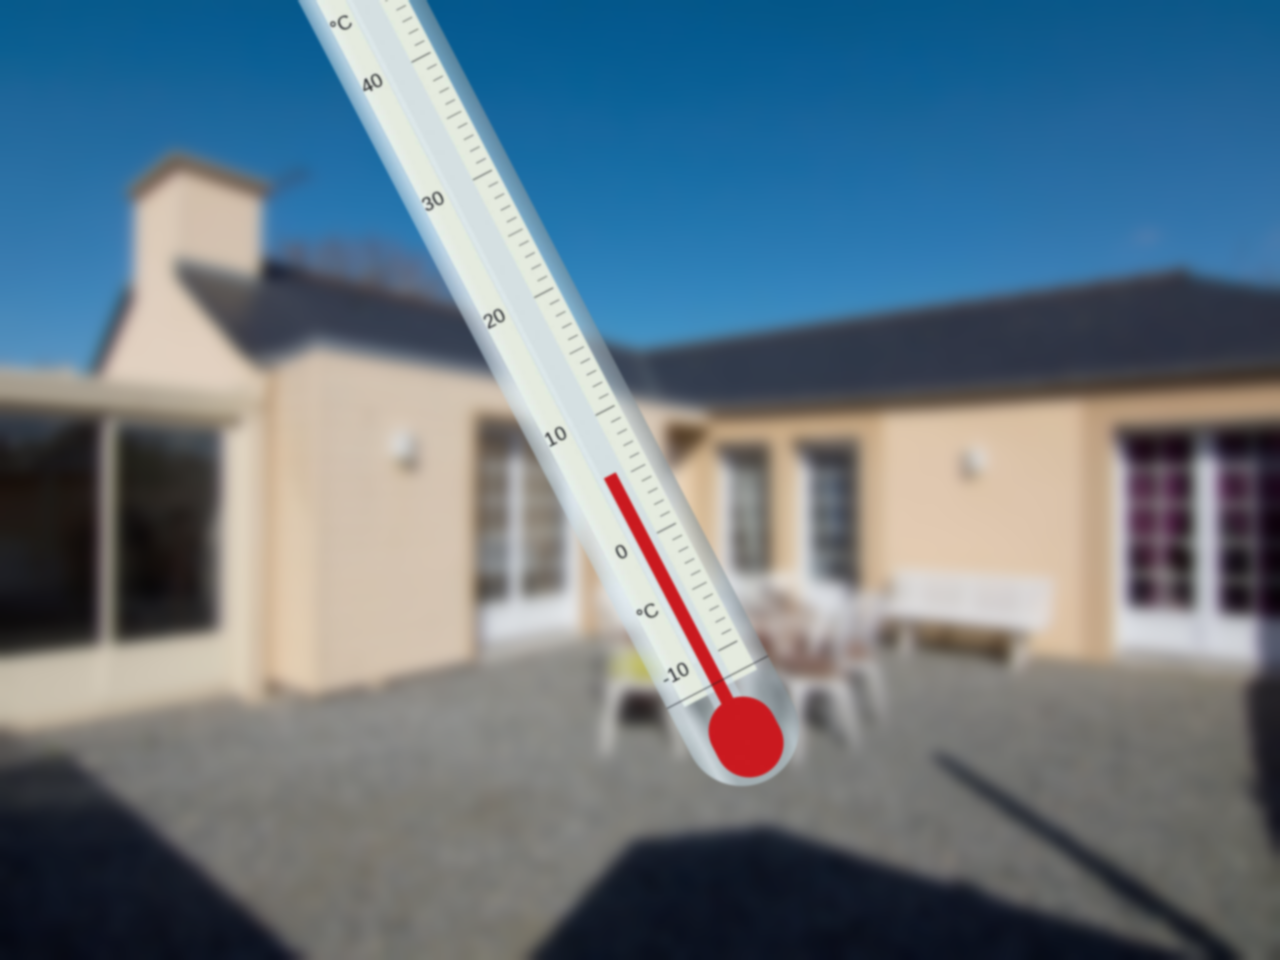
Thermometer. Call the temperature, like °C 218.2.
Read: °C 5.5
